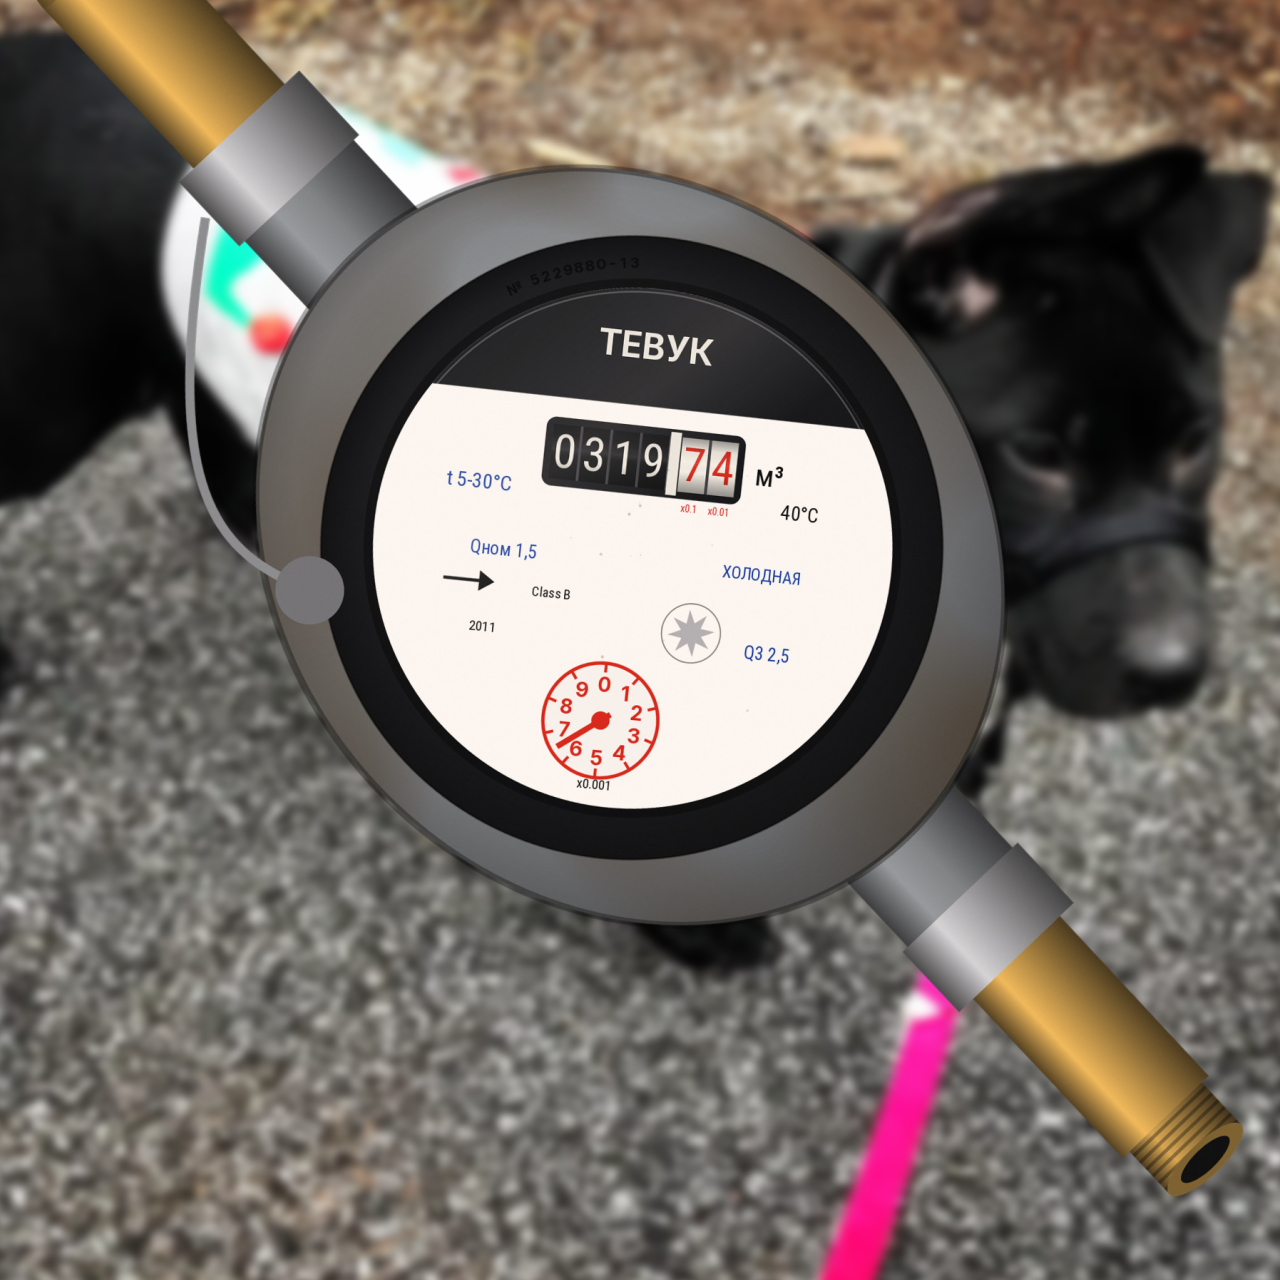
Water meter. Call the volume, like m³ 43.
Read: m³ 319.746
